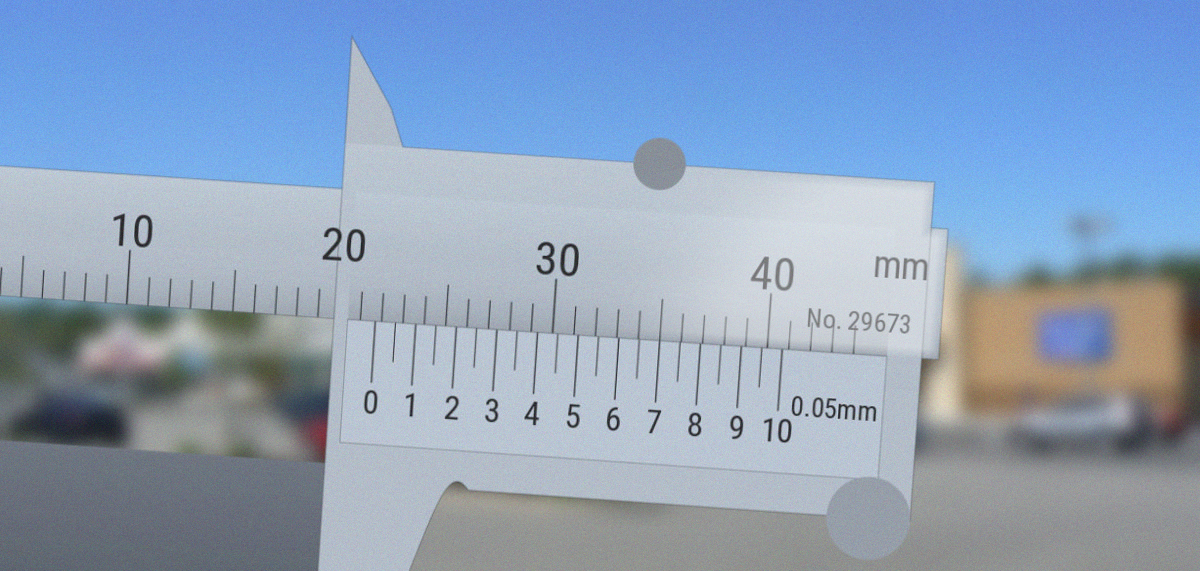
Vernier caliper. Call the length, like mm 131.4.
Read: mm 21.7
